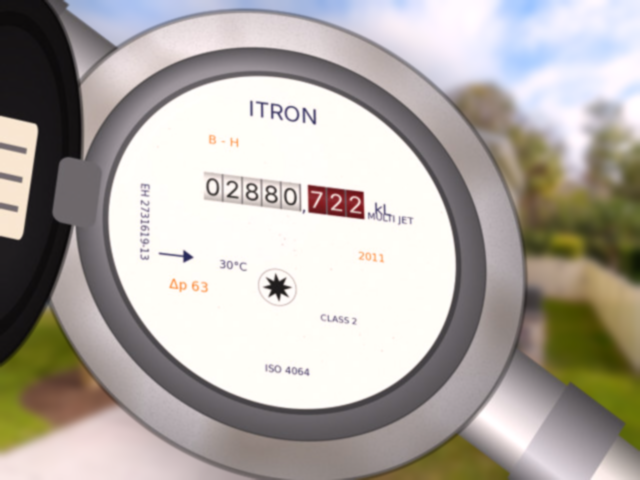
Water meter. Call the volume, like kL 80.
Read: kL 2880.722
